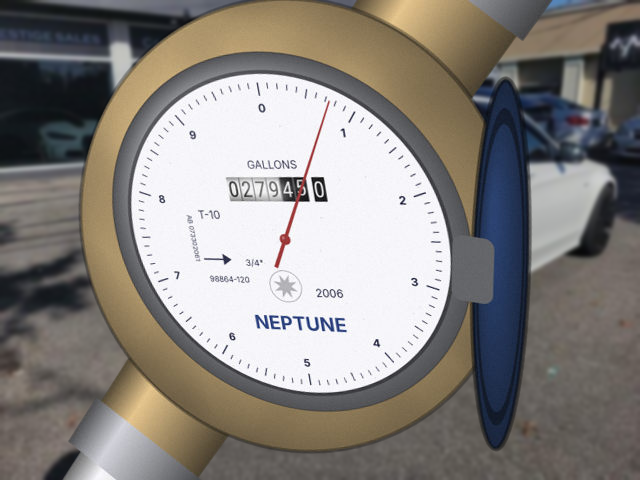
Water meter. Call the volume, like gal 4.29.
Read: gal 279450.7
